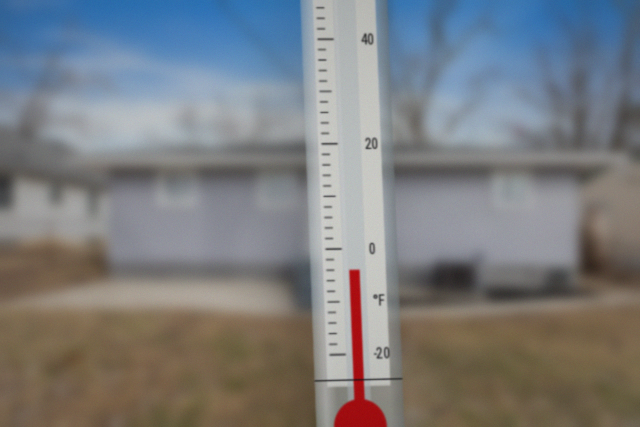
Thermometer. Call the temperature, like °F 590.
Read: °F -4
